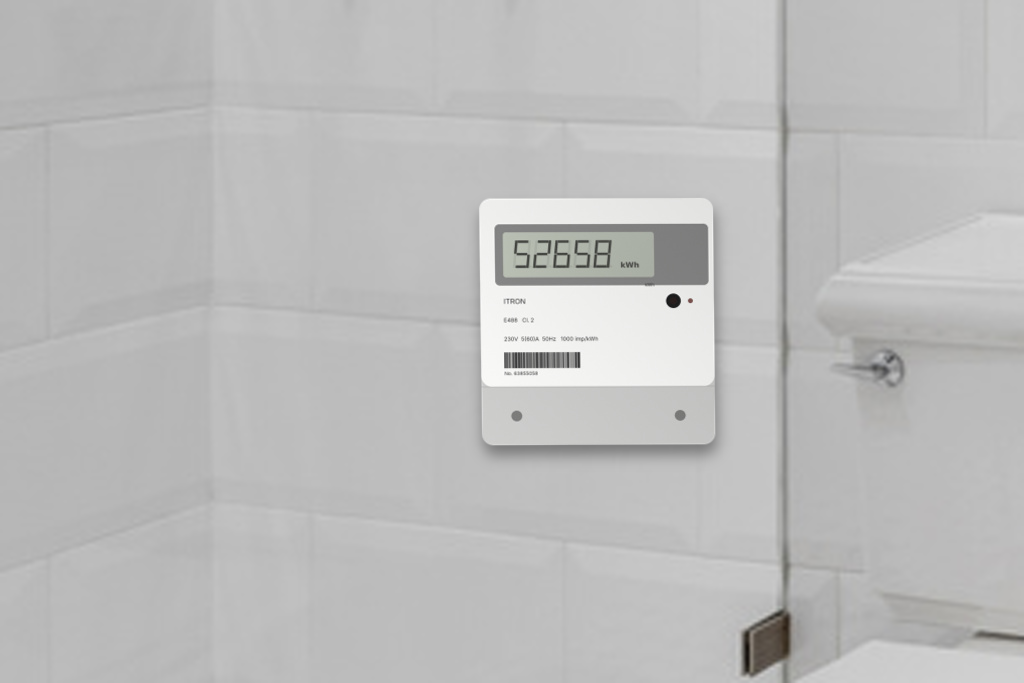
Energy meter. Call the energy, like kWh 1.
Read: kWh 52658
